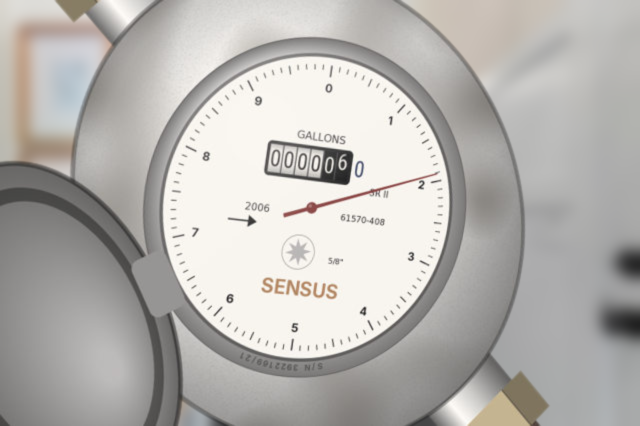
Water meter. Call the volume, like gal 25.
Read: gal 61.9
